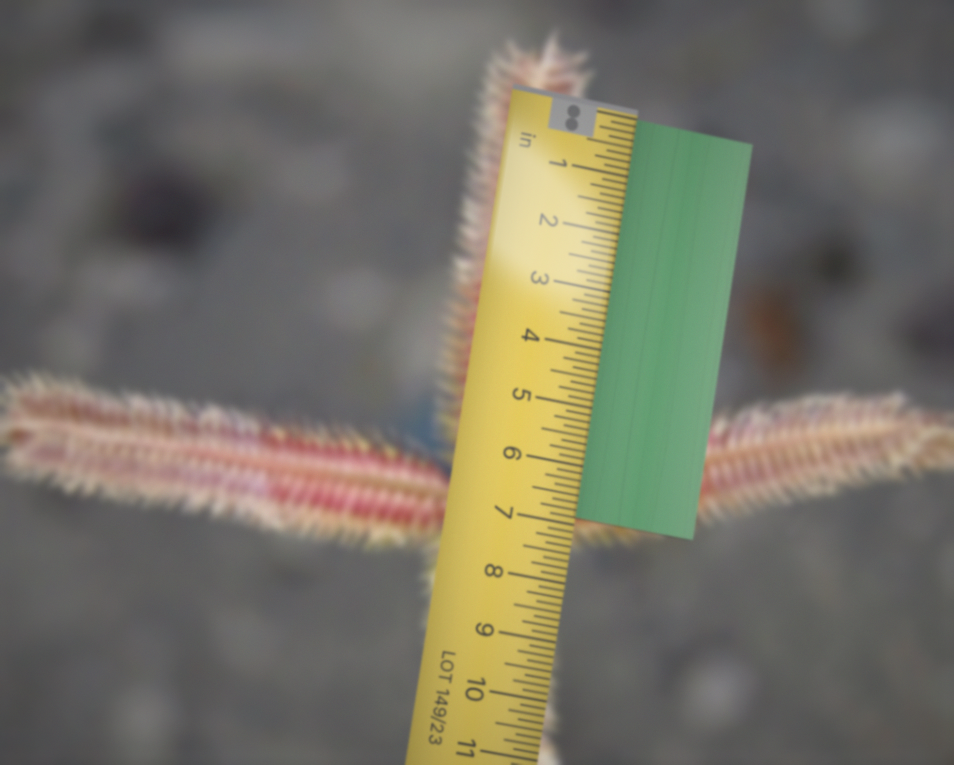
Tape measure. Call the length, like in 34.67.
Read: in 6.875
